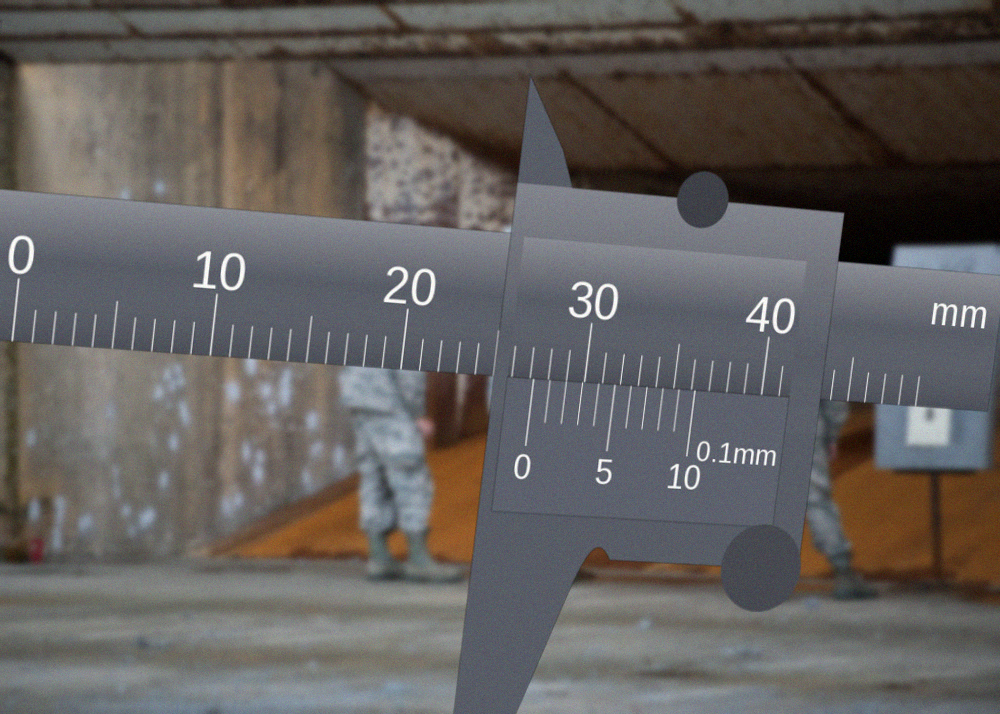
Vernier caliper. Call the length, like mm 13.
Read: mm 27.2
